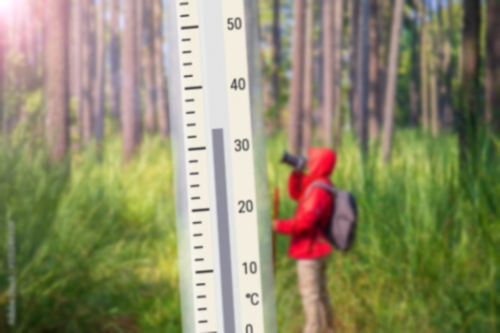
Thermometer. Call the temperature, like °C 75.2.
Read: °C 33
